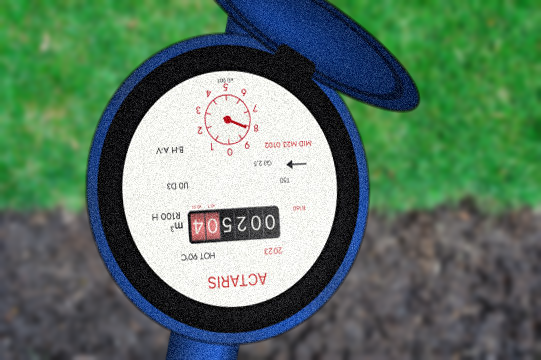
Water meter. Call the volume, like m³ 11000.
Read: m³ 25.048
